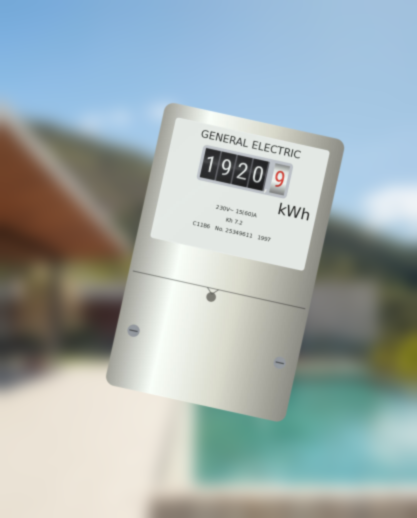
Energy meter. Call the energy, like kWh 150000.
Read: kWh 1920.9
